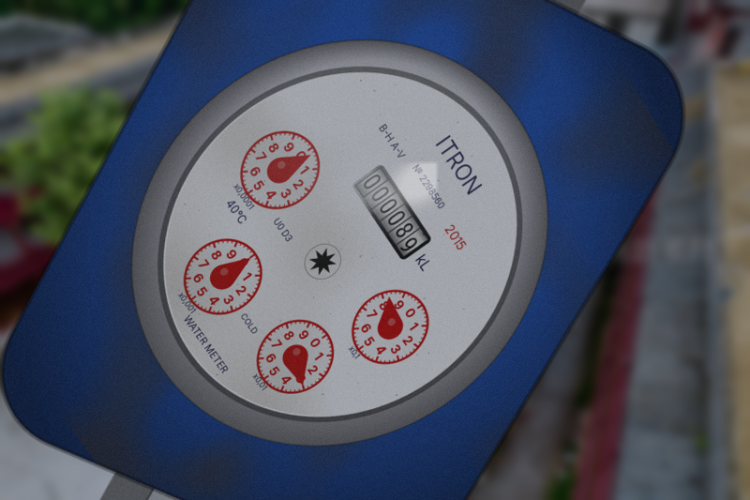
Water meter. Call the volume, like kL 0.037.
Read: kL 88.8300
